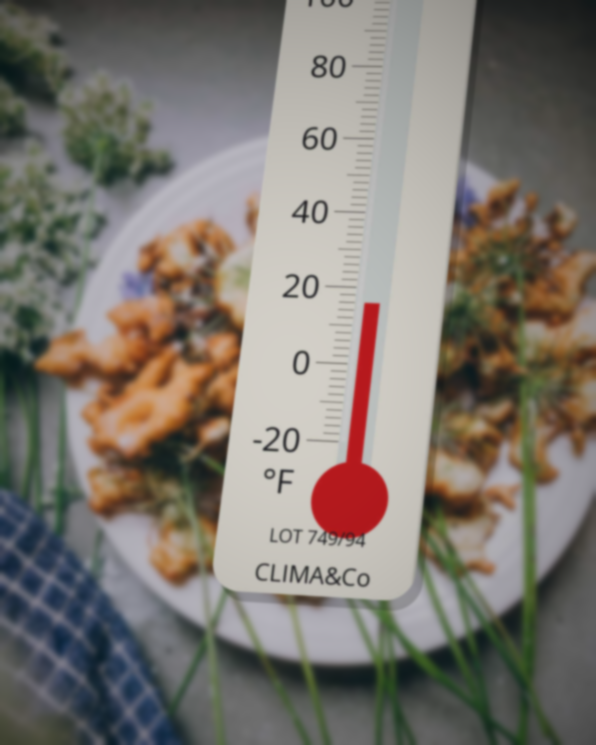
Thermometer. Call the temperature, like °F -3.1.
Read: °F 16
